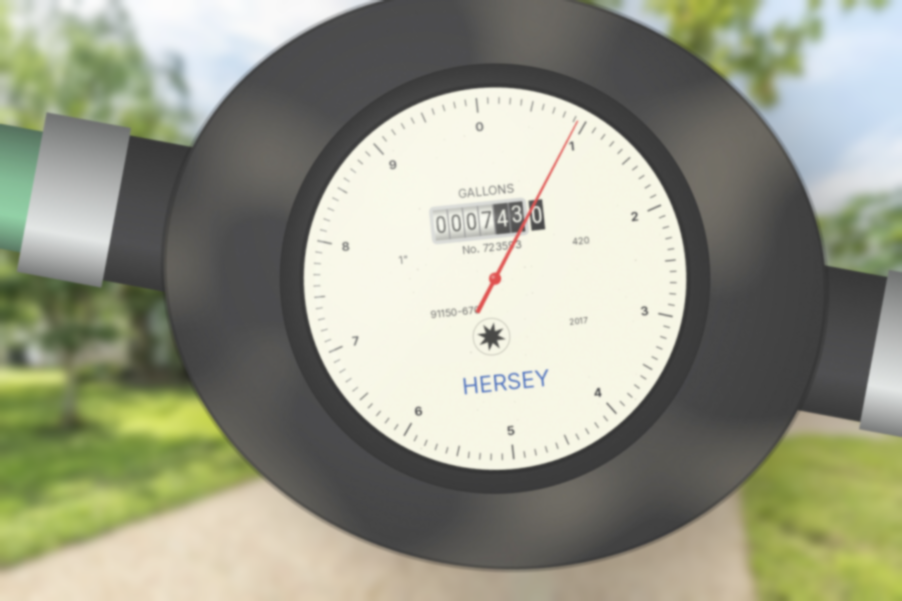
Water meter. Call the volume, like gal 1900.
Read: gal 7430.9
